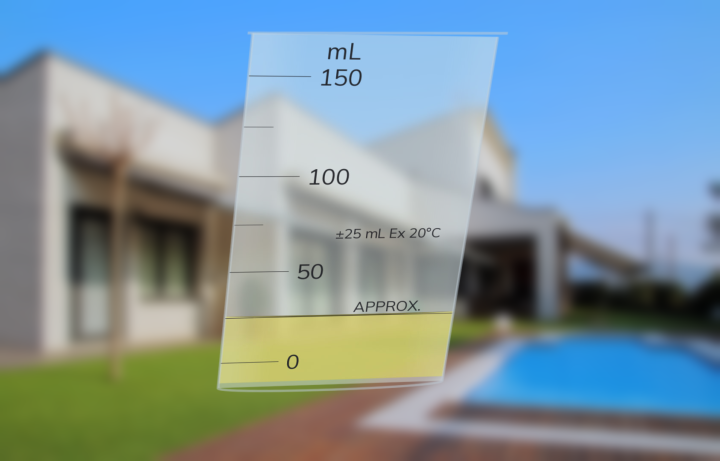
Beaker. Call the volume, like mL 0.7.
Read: mL 25
